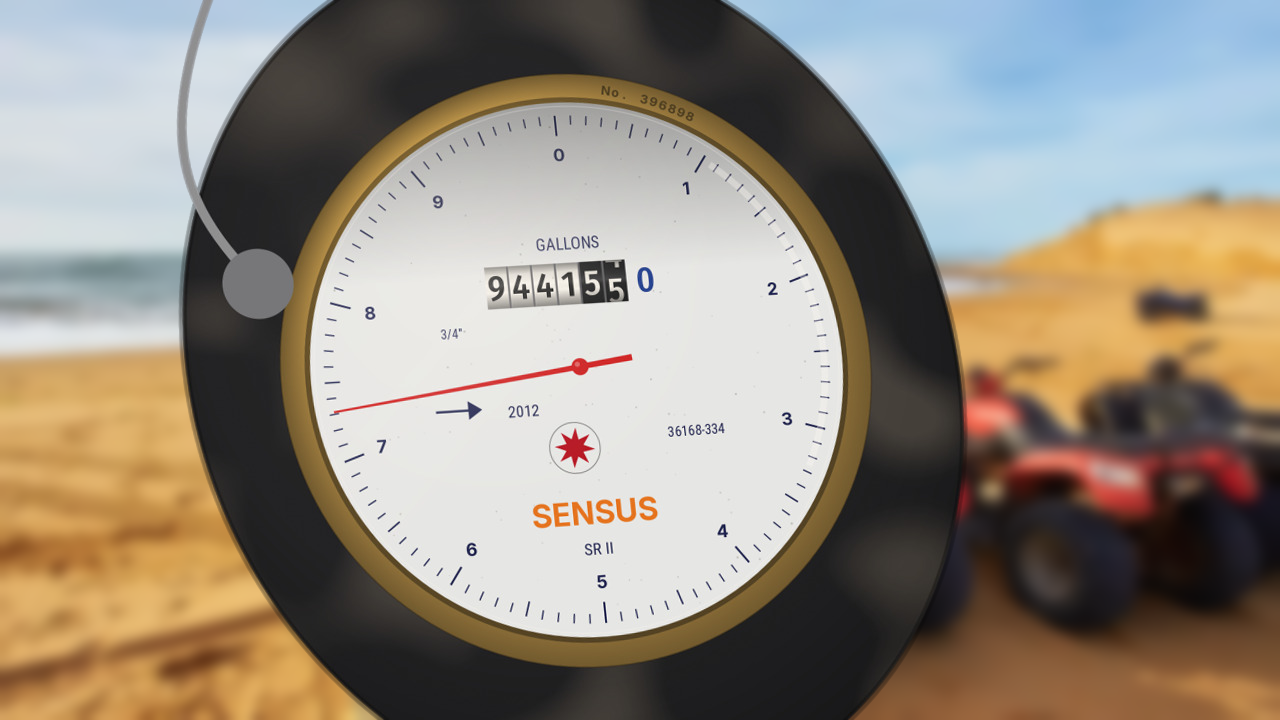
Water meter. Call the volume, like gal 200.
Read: gal 9441547.3
